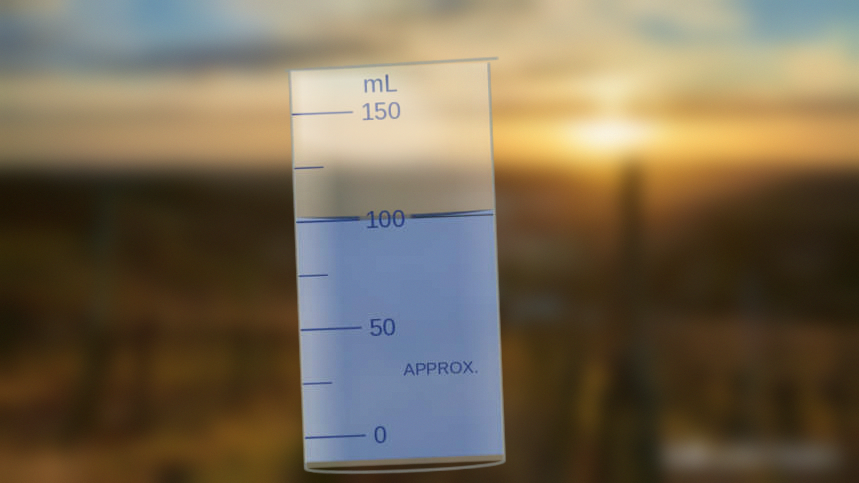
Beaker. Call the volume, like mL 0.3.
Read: mL 100
